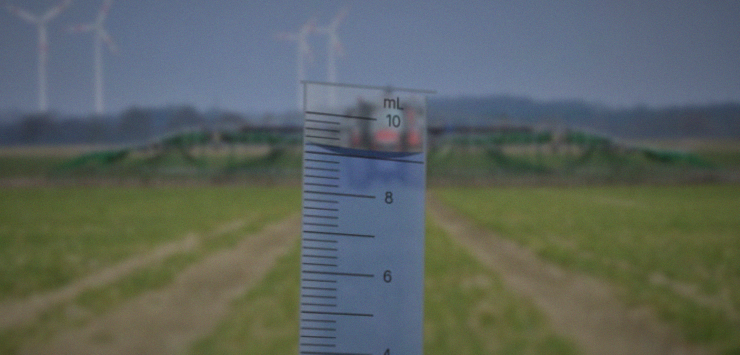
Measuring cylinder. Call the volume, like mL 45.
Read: mL 9
